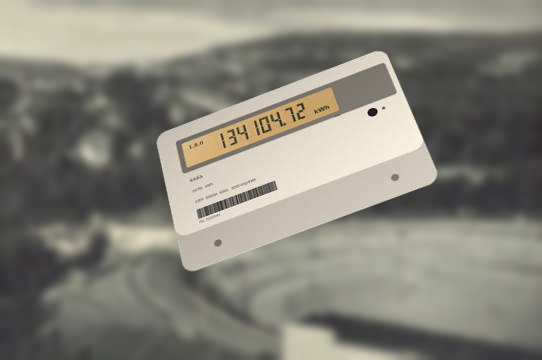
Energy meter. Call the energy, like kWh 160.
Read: kWh 134104.72
